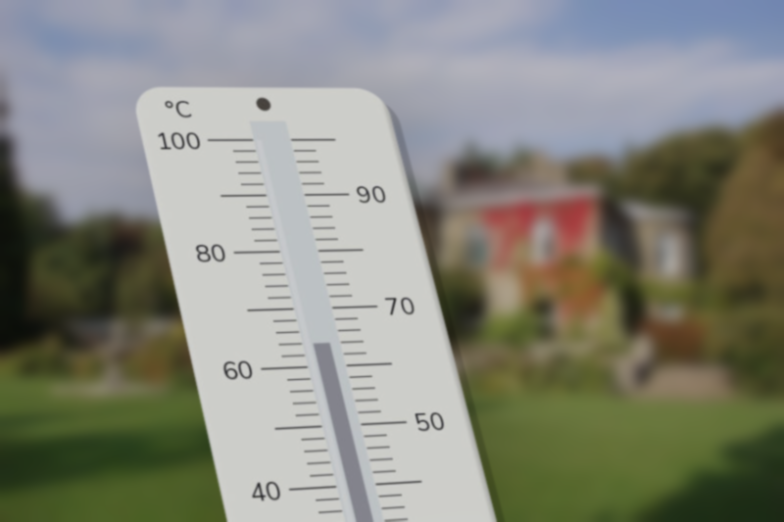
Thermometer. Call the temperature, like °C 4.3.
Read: °C 64
